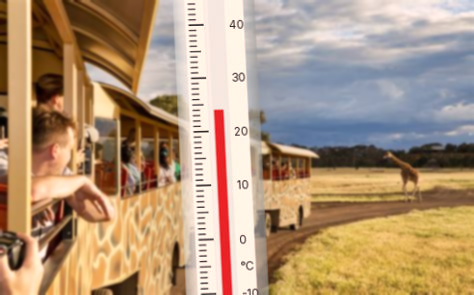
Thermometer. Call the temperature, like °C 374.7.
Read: °C 24
